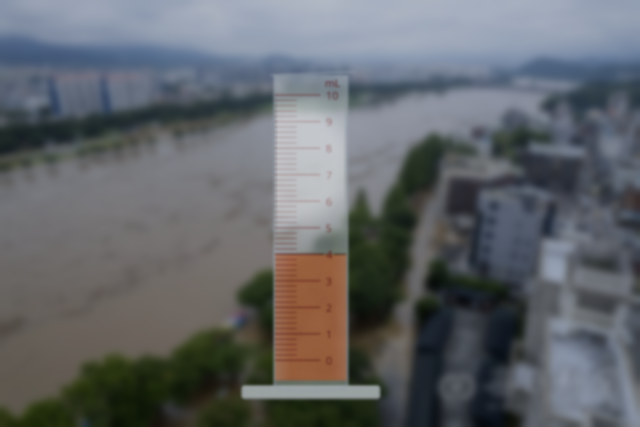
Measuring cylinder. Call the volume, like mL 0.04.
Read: mL 4
